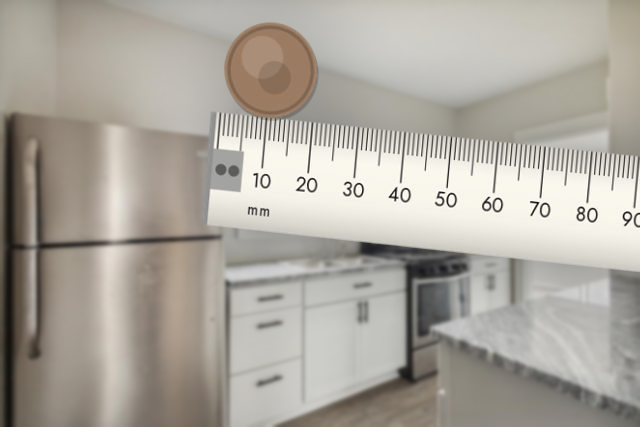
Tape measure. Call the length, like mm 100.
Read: mm 20
